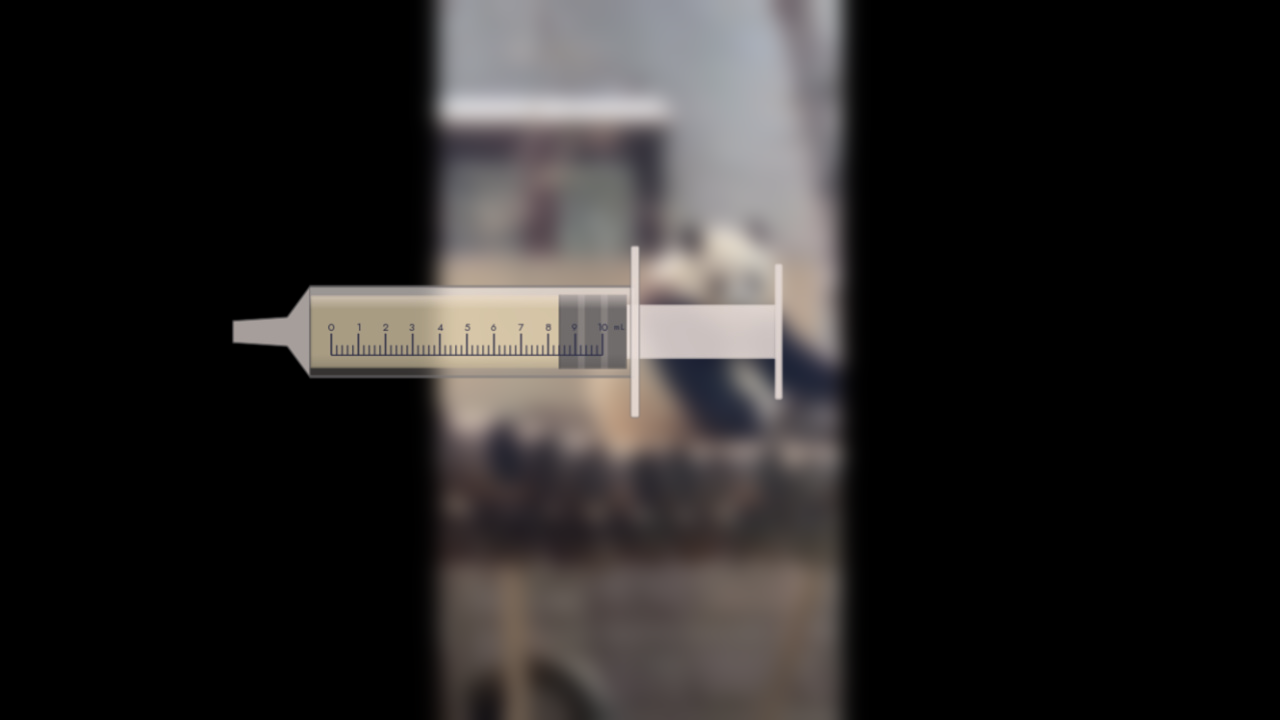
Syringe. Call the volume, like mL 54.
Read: mL 8.4
